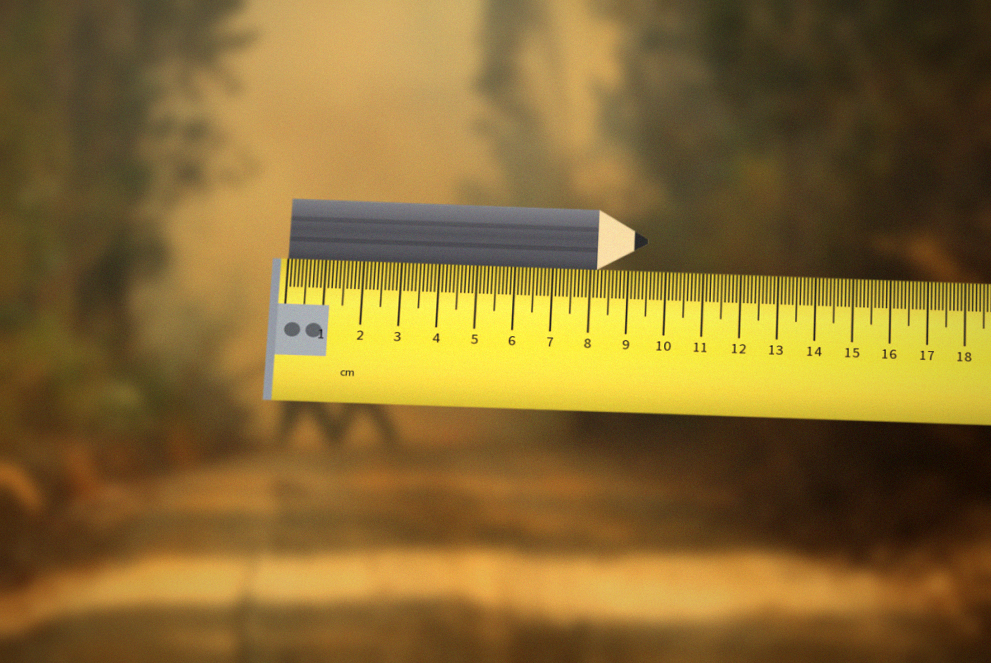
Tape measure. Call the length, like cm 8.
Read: cm 9.5
